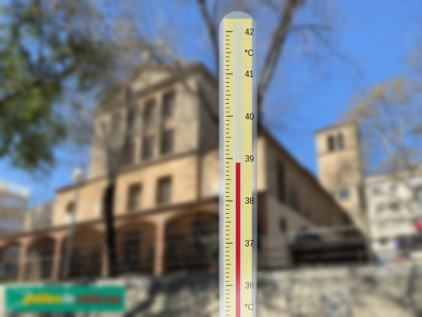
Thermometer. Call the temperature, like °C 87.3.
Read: °C 38.9
